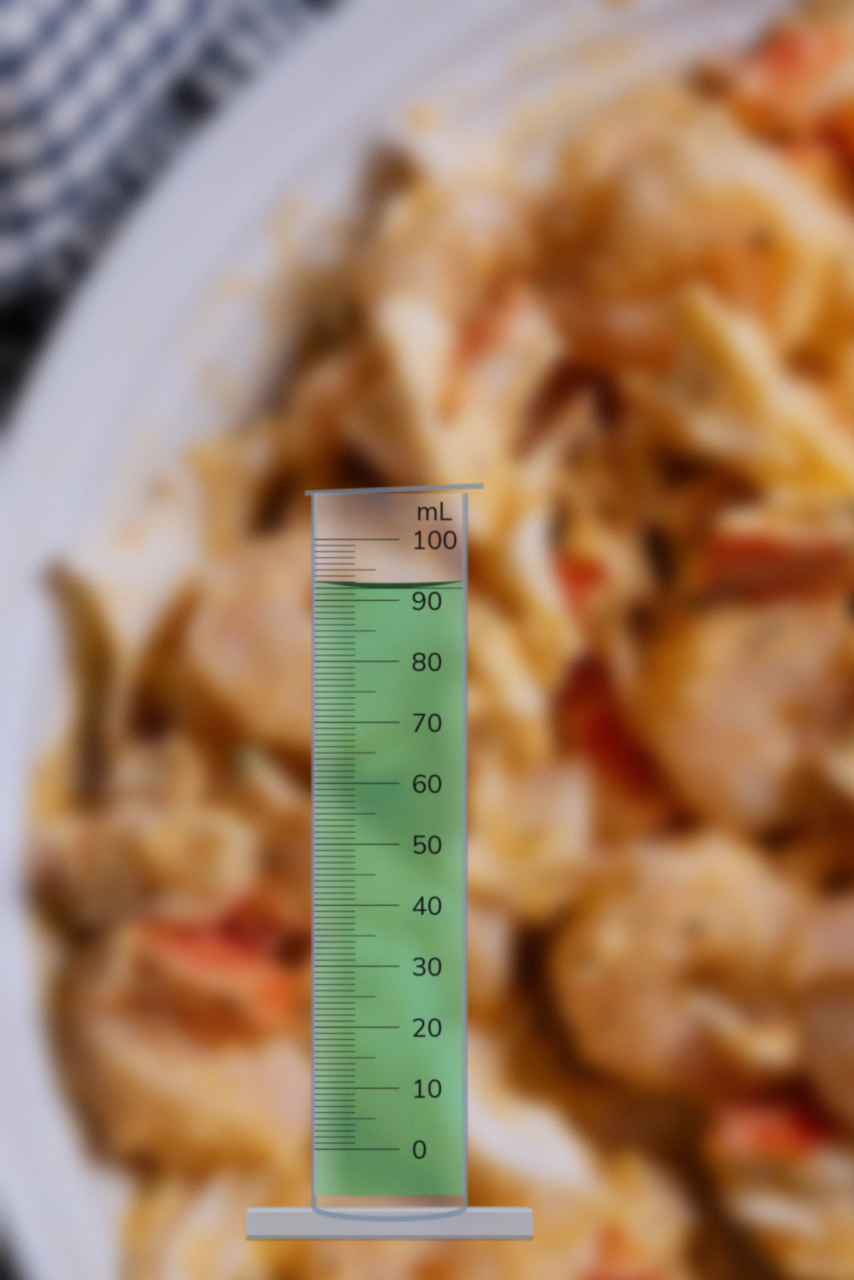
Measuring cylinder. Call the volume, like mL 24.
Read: mL 92
